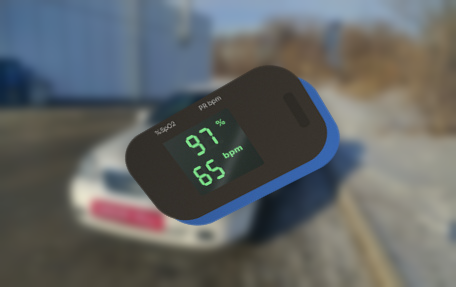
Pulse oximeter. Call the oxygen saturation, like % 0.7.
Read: % 97
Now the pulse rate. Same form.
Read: bpm 65
